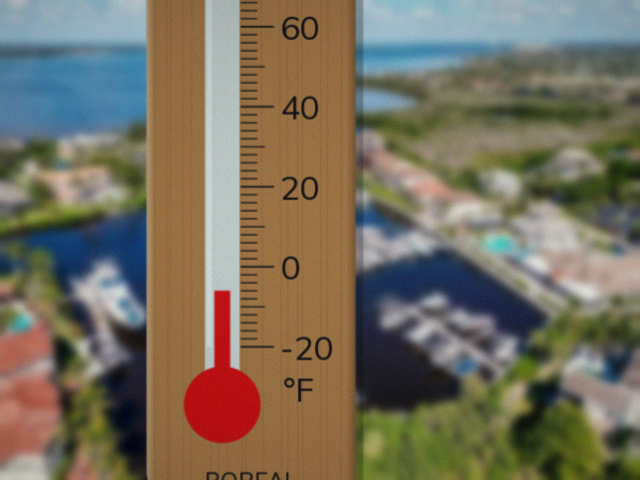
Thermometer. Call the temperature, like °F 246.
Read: °F -6
